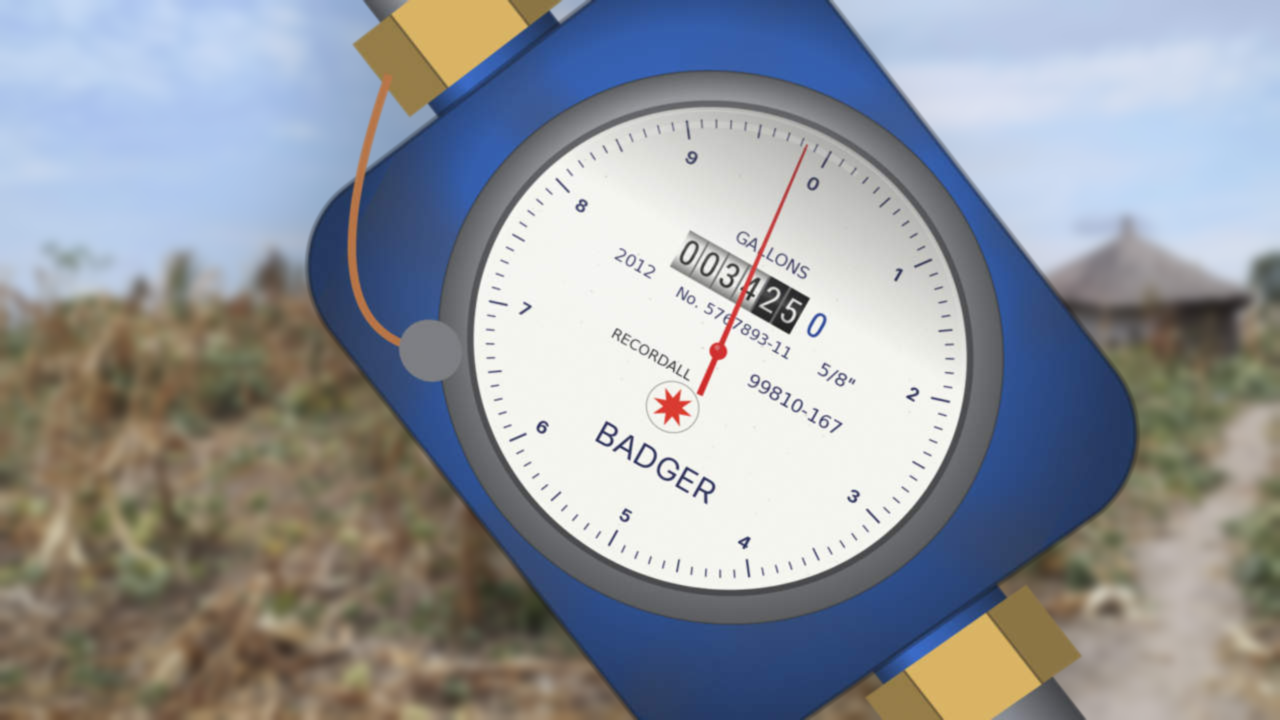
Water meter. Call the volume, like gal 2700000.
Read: gal 34249.8
